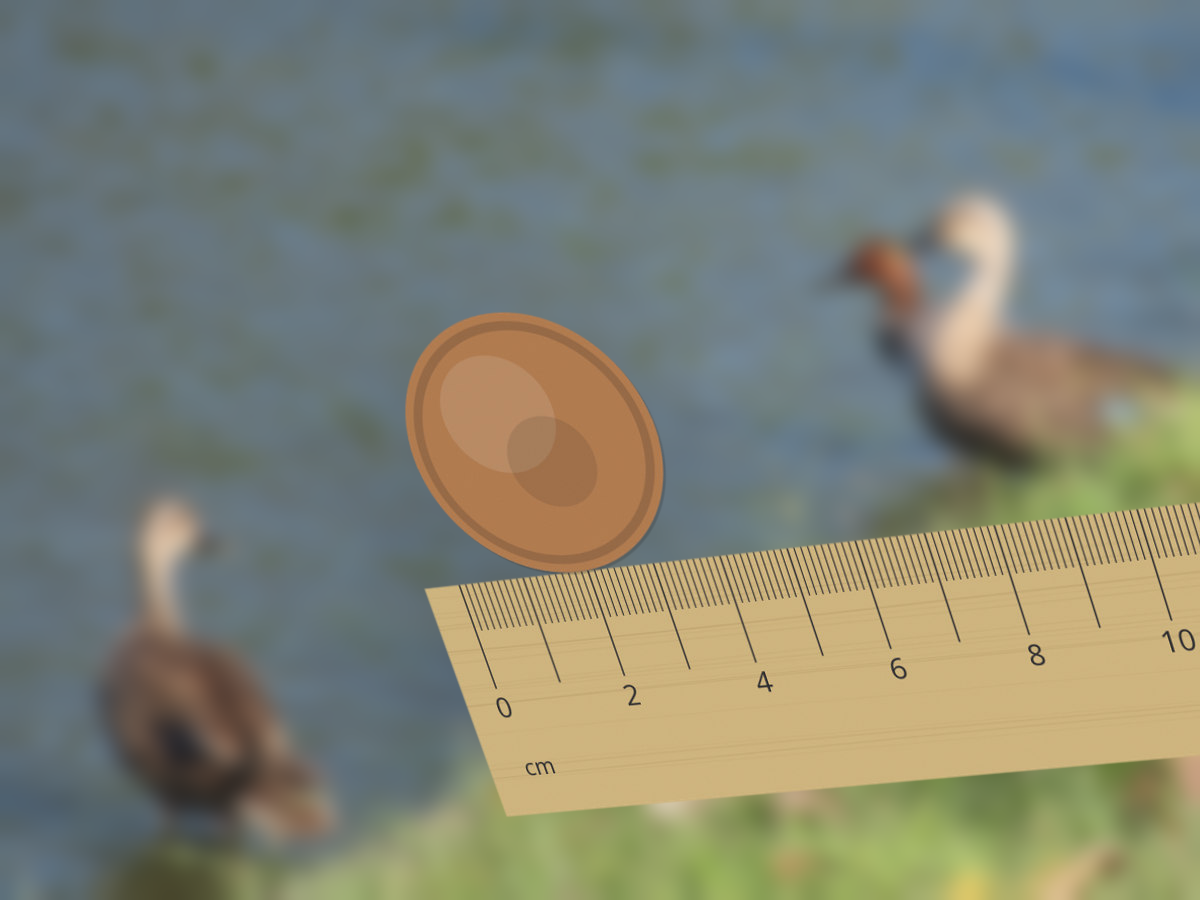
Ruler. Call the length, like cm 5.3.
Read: cm 3.7
